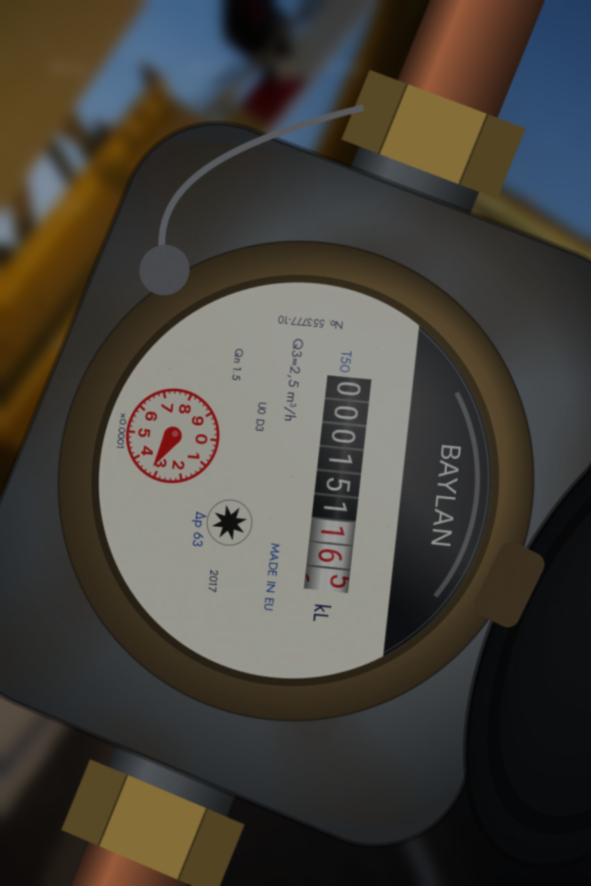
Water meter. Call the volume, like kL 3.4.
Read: kL 151.1653
